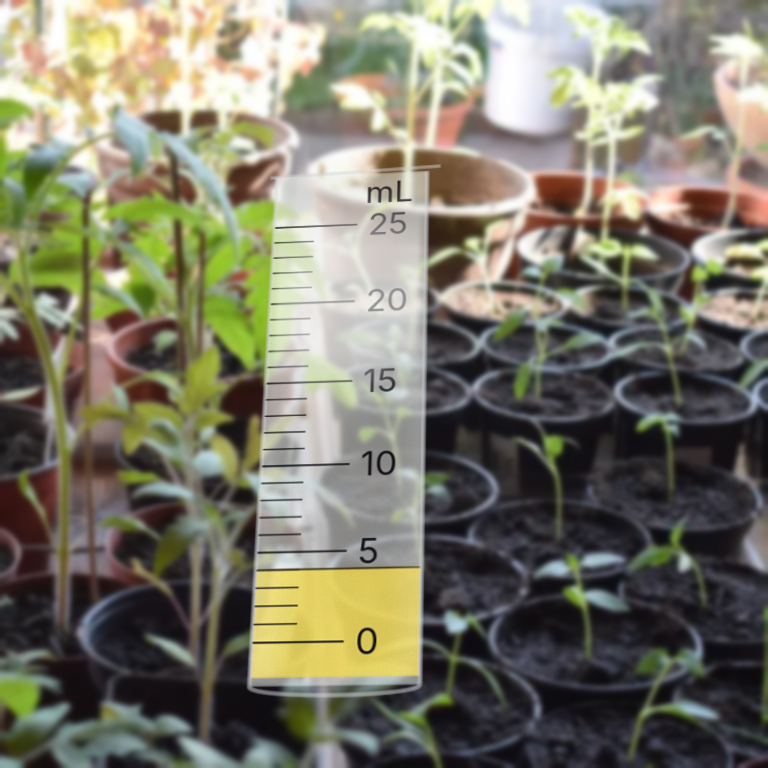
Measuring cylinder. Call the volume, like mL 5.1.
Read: mL 4
